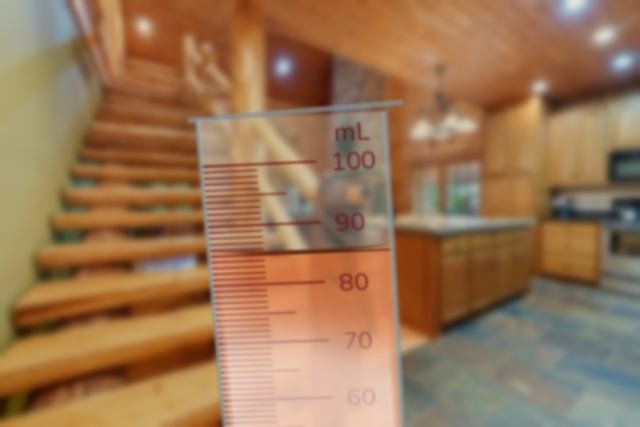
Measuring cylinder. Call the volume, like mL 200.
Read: mL 85
